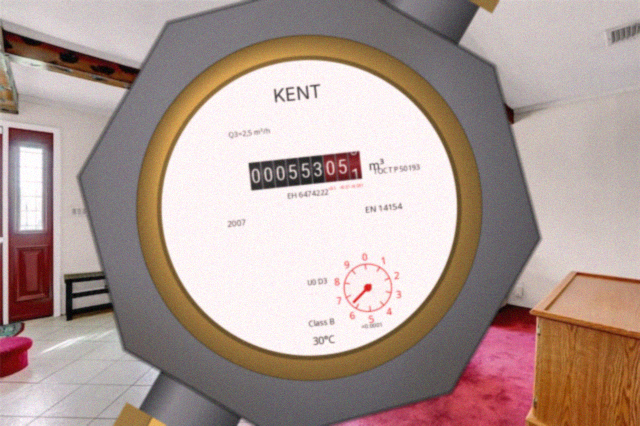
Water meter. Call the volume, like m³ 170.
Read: m³ 553.0506
